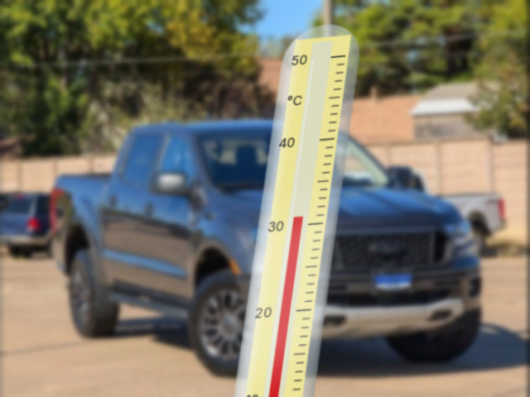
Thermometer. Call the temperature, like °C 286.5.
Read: °C 31
